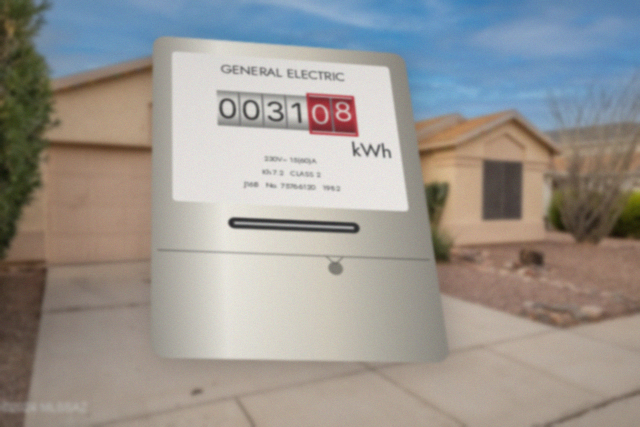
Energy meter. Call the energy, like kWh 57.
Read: kWh 31.08
